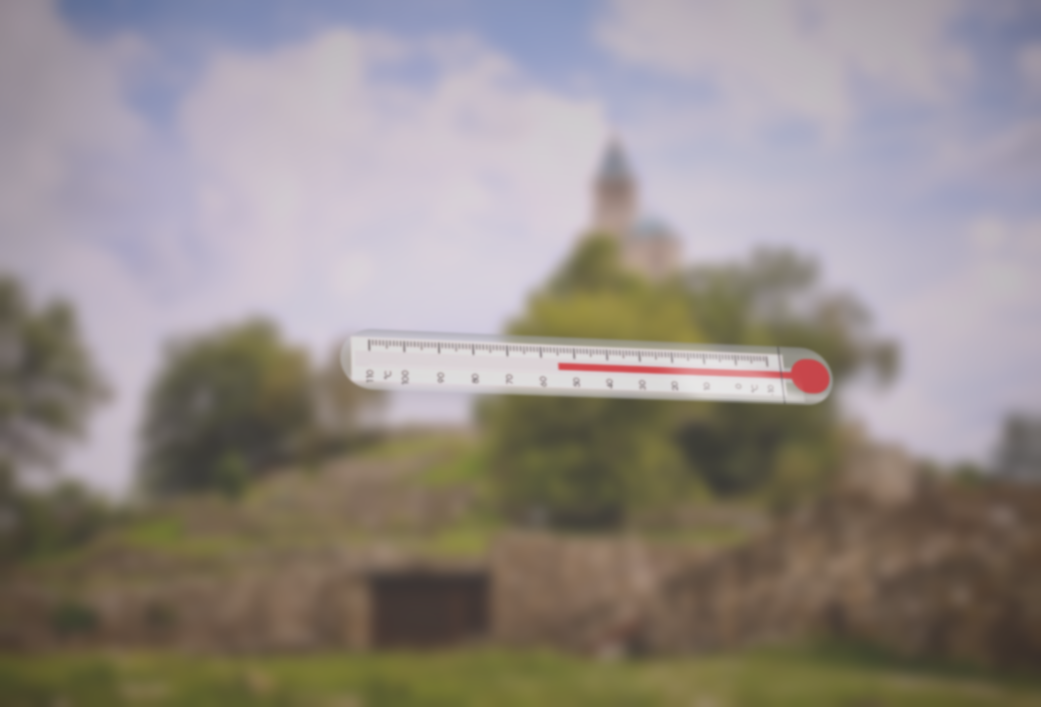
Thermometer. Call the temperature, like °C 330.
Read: °C 55
